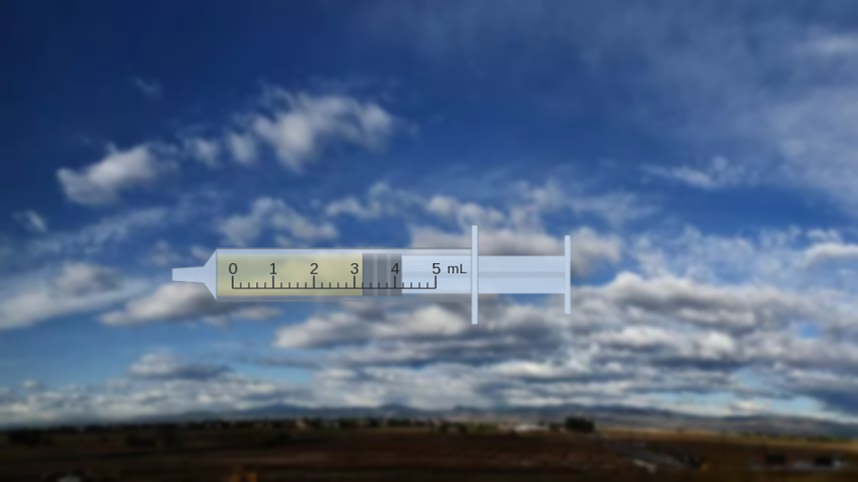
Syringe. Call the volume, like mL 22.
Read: mL 3.2
